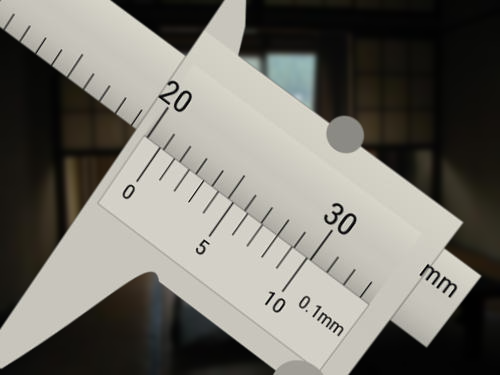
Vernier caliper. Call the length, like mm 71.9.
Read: mm 20.8
